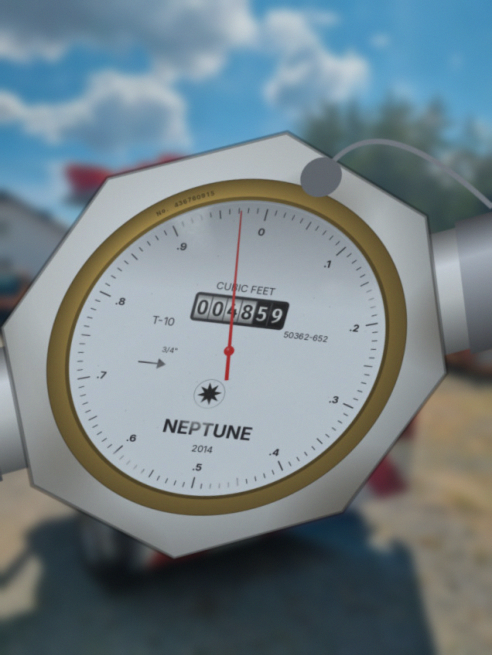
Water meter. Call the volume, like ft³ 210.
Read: ft³ 4858.97
